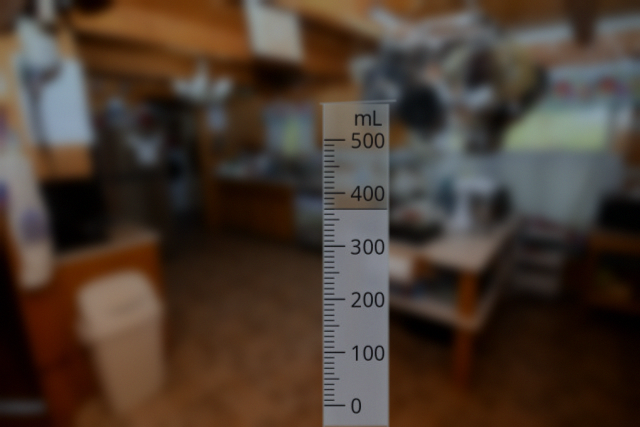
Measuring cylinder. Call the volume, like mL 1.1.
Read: mL 370
